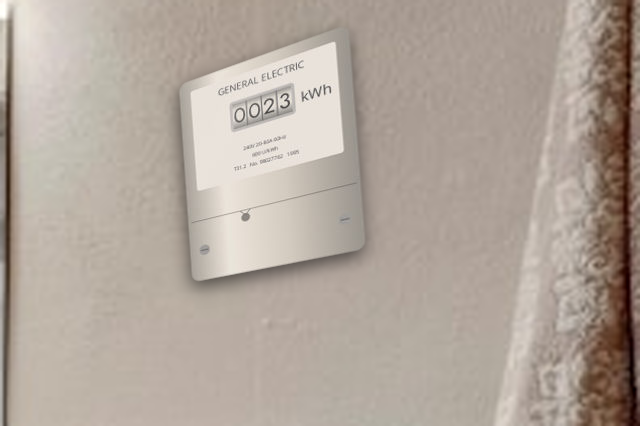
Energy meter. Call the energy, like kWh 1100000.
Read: kWh 23
